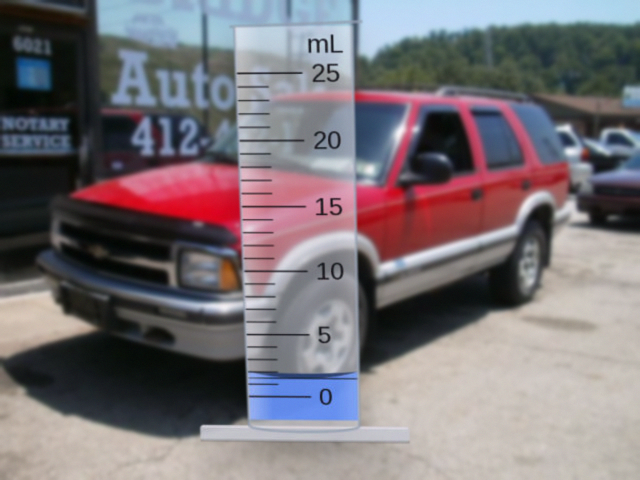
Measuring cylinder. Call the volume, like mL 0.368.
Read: mL 1.5
